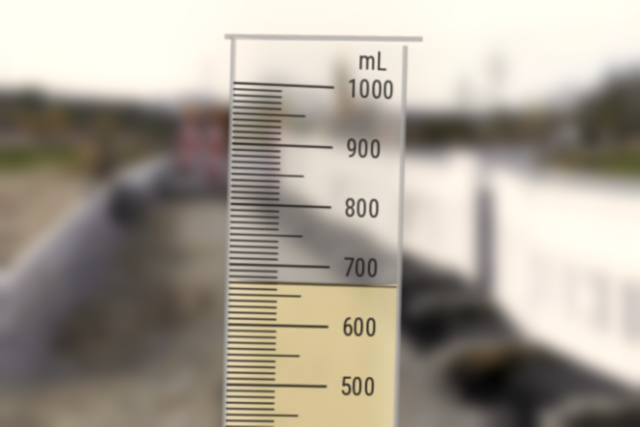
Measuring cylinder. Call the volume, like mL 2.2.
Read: mL 670
